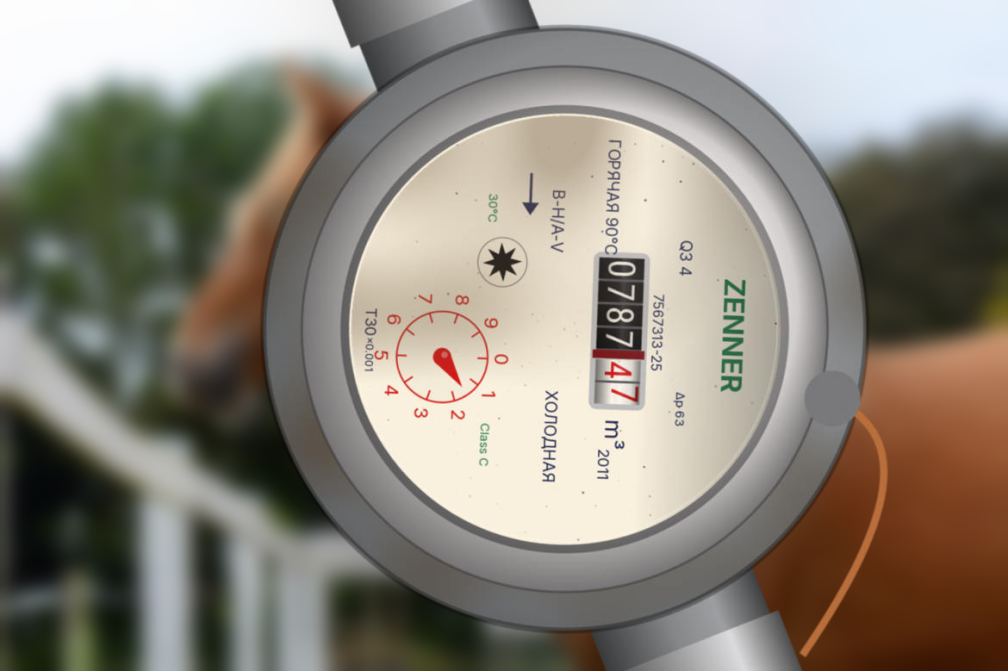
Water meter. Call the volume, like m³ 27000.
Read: m³ 787.471
